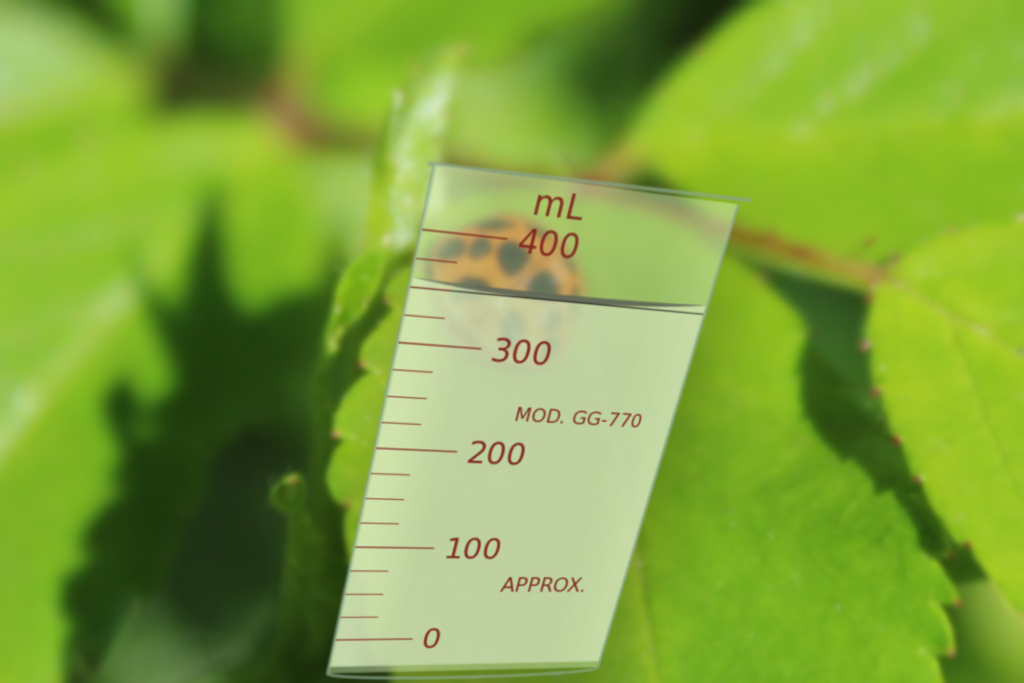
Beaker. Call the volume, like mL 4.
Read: mL 350
